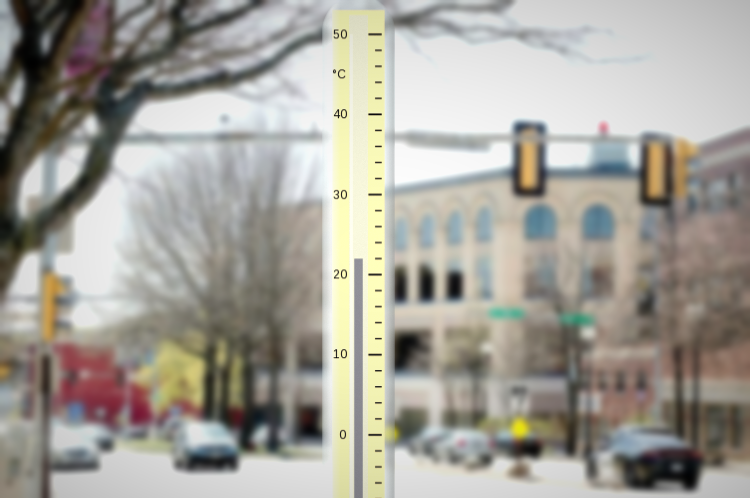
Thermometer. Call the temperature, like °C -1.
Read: °C 22
